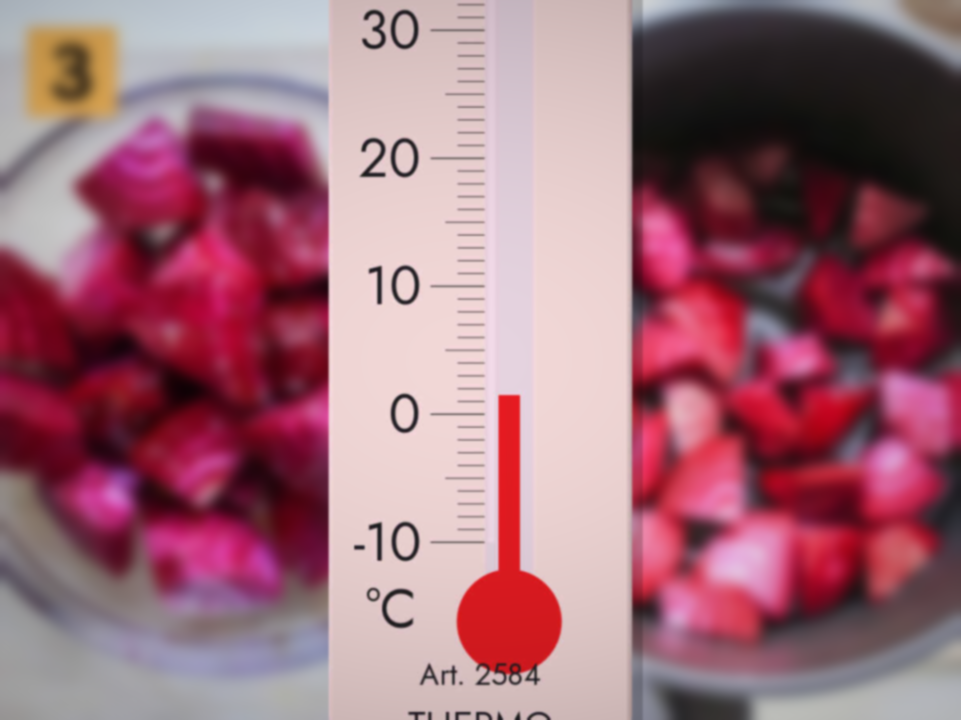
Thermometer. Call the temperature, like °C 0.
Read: °C 1.5
